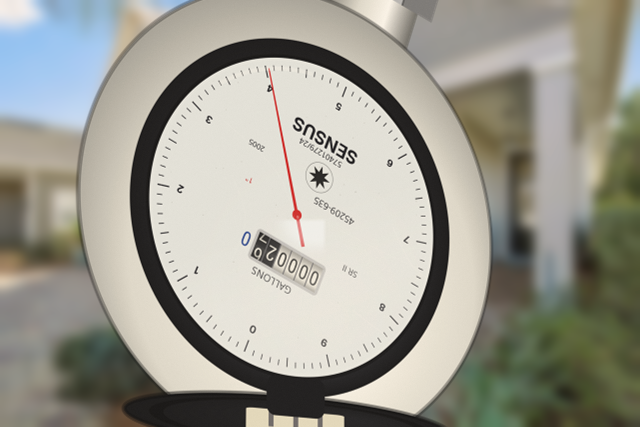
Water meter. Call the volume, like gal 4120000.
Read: gal 264.0
